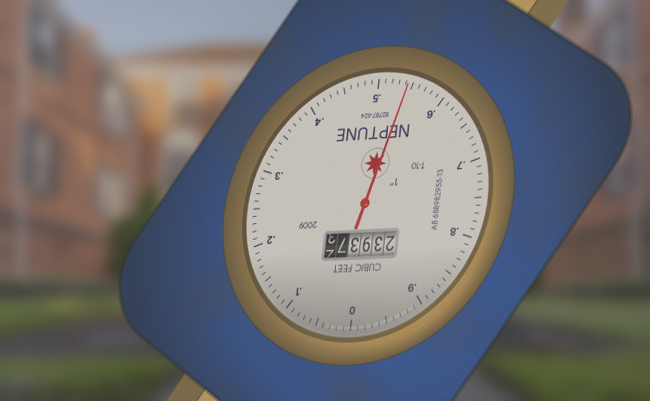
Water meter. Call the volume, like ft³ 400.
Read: ft³ 239372.54
